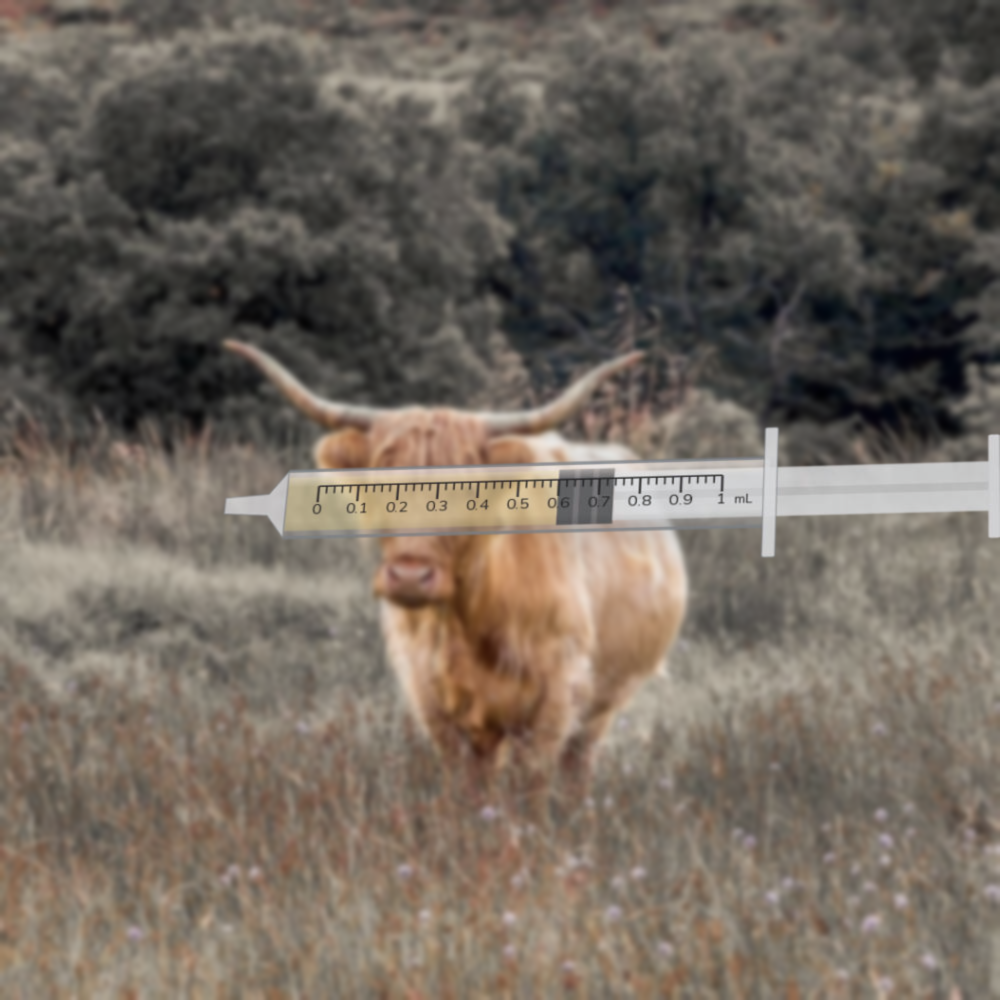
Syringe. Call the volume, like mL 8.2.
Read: mL 0.6
